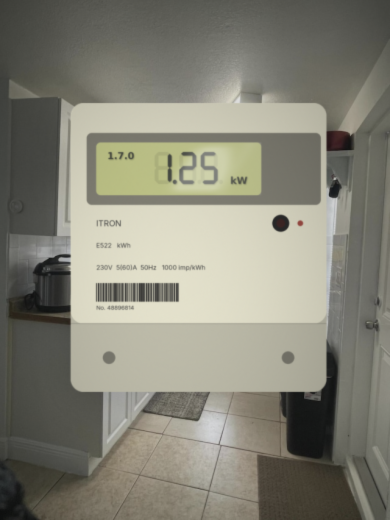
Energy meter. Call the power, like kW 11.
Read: kW 1.25
